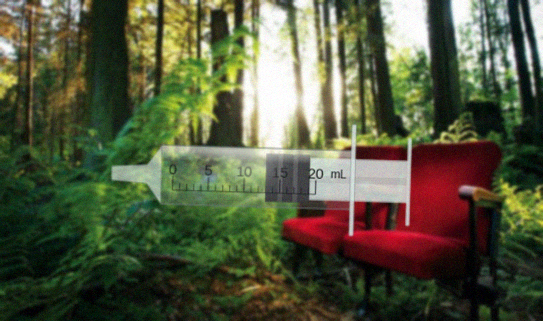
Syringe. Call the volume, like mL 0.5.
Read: mL 13
